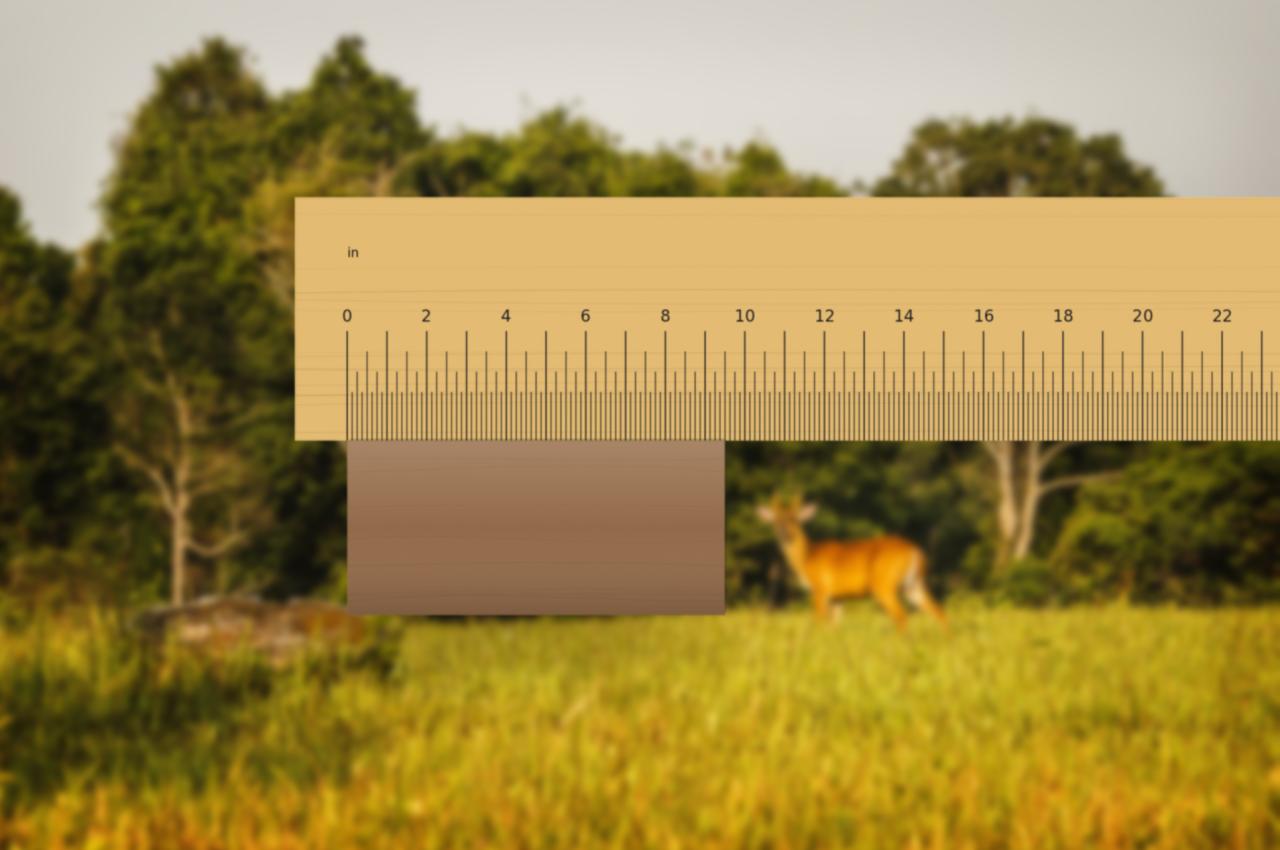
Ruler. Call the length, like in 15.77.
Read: in 9.5
